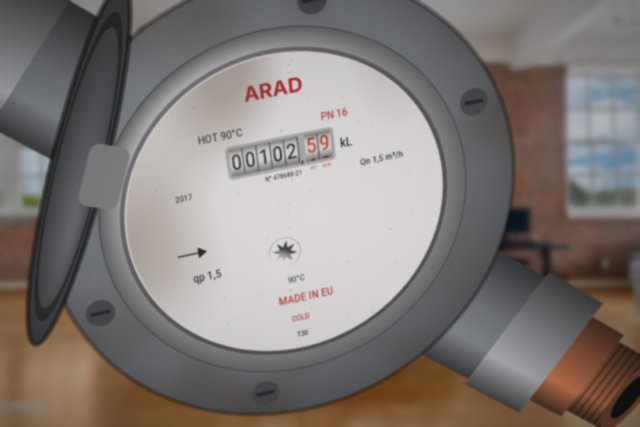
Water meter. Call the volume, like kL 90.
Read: kL 102.59
